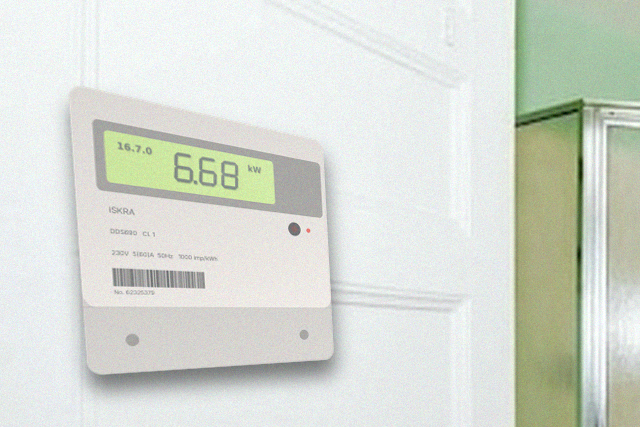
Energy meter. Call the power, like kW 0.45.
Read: kW 6.68
